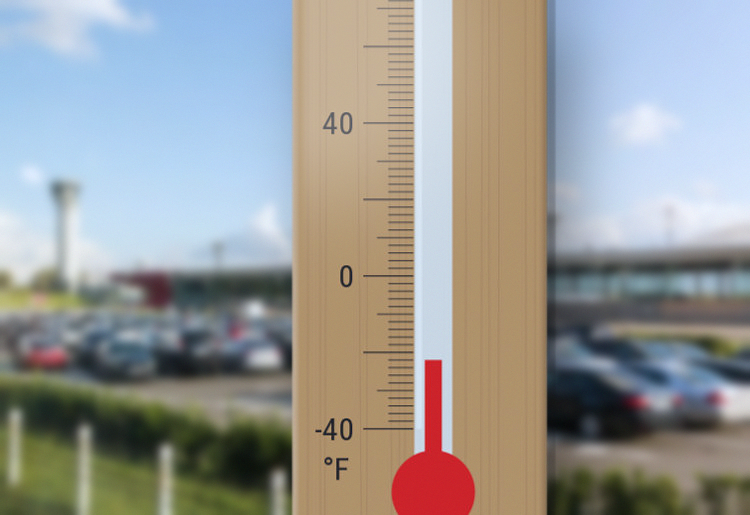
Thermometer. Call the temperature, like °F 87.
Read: °F -22
